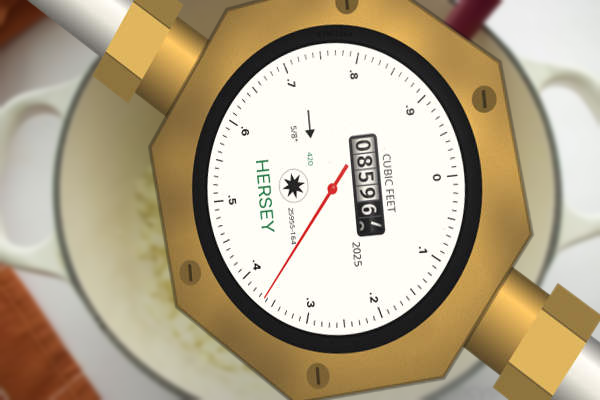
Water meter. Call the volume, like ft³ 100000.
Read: ft³ 85967.36
